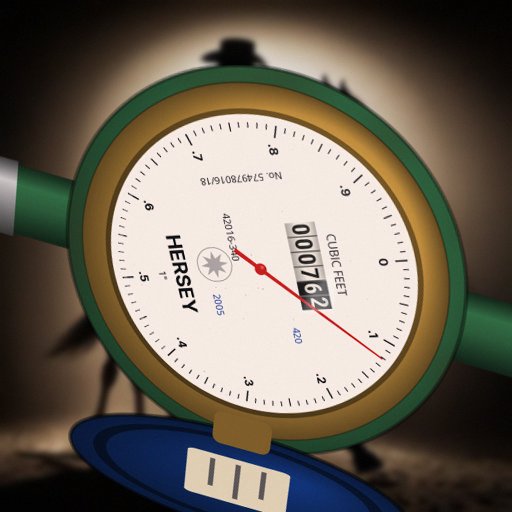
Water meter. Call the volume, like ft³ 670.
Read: ft³ 762.12
